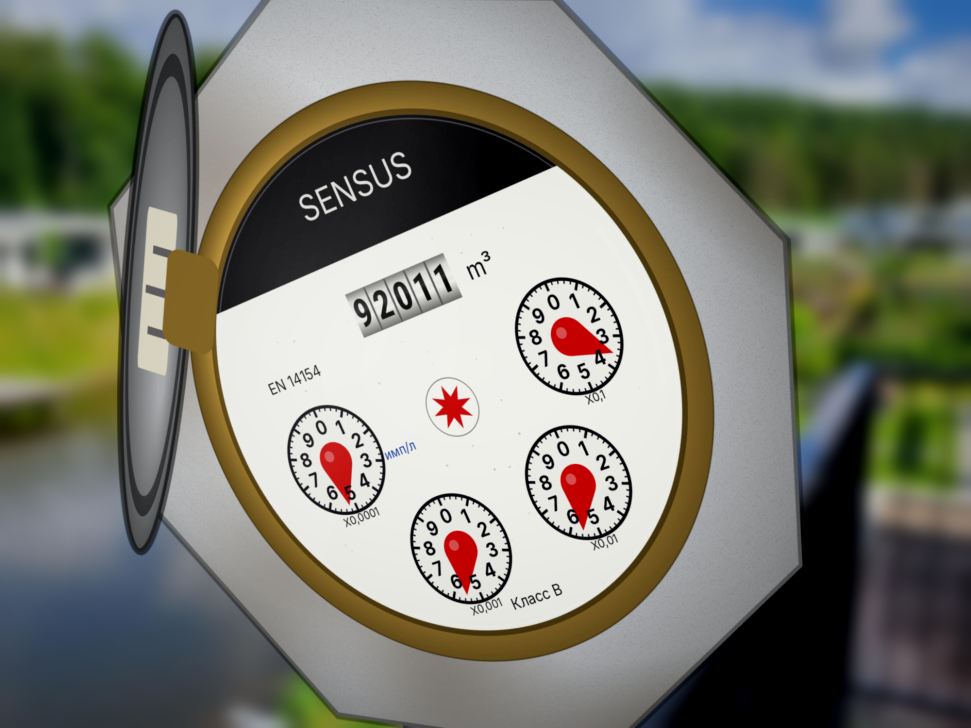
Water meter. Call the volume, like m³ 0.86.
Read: m³ 92011.3555
